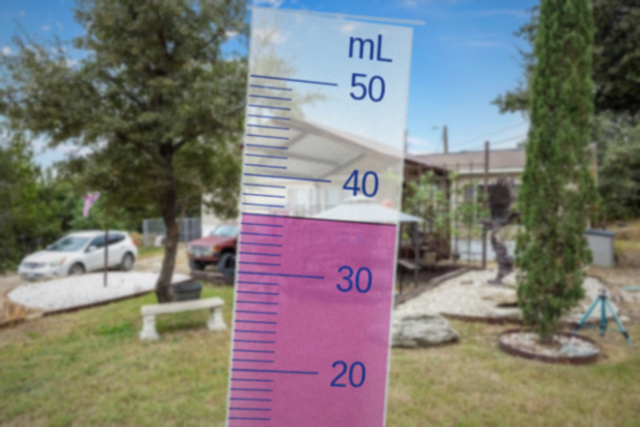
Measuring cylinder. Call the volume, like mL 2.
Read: mL 36
